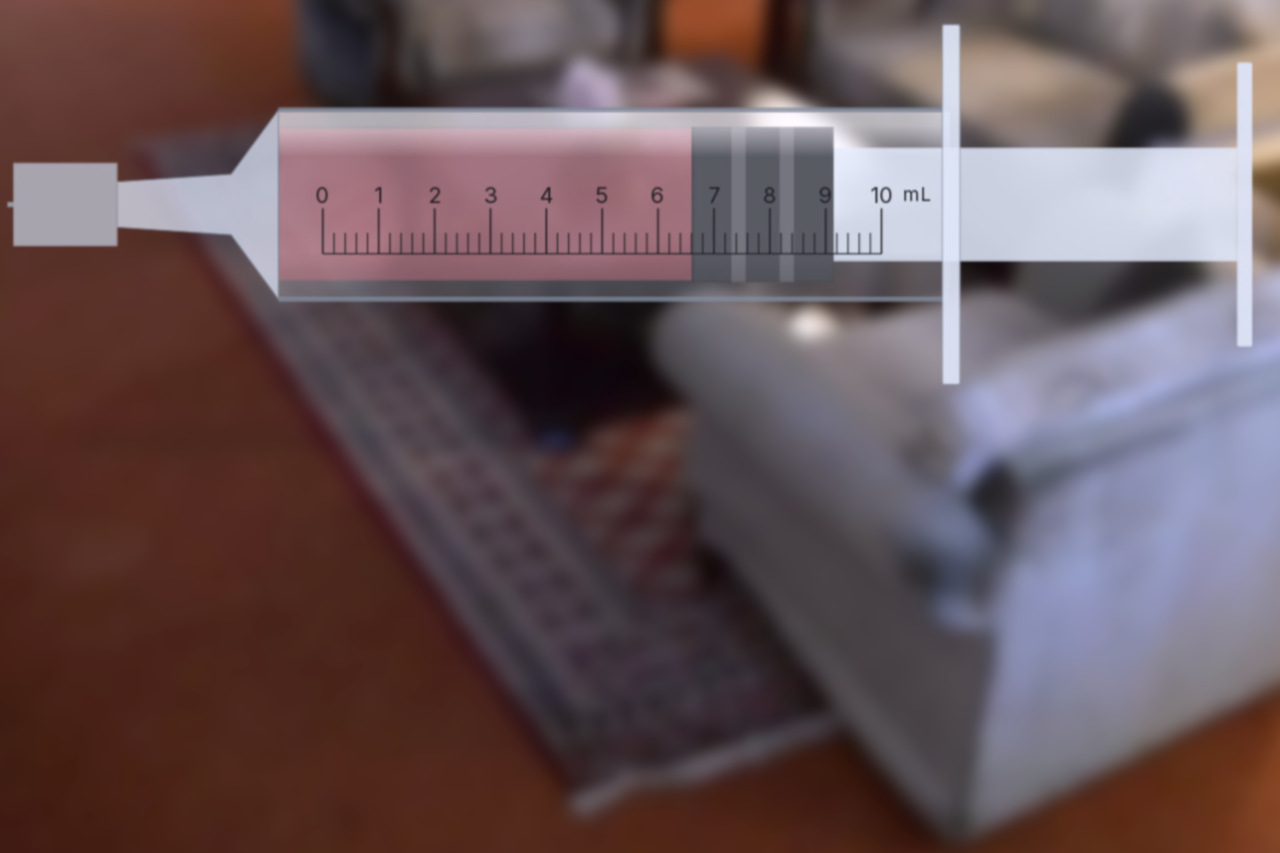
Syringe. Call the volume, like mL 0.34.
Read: mL 6.6
